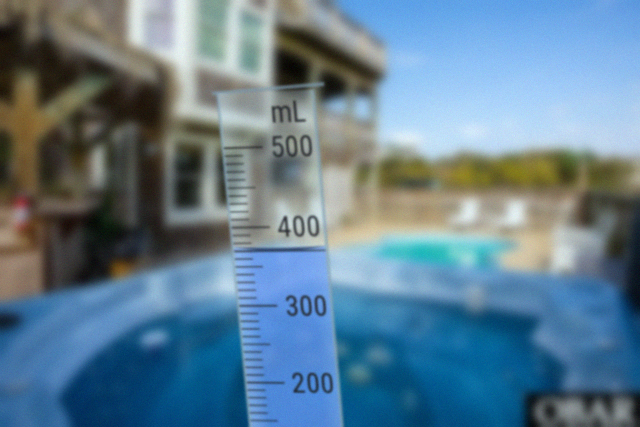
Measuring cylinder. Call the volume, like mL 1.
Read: mL 370
